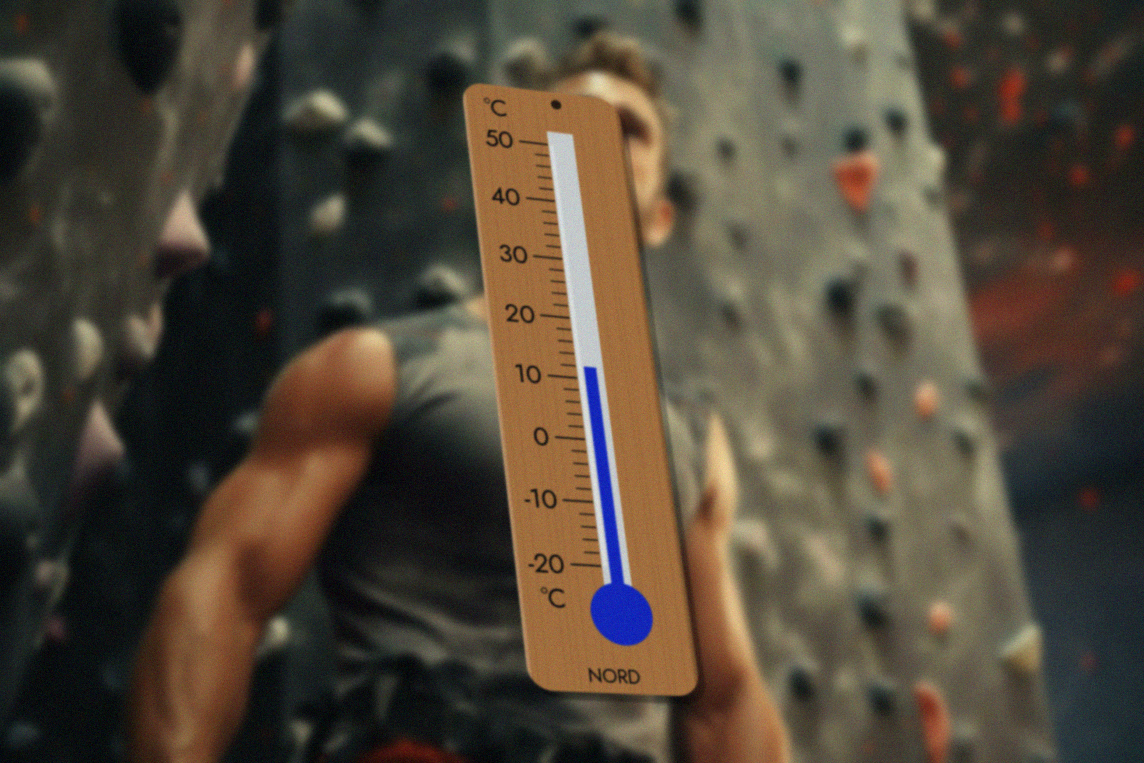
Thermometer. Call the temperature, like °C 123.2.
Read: °C 12
